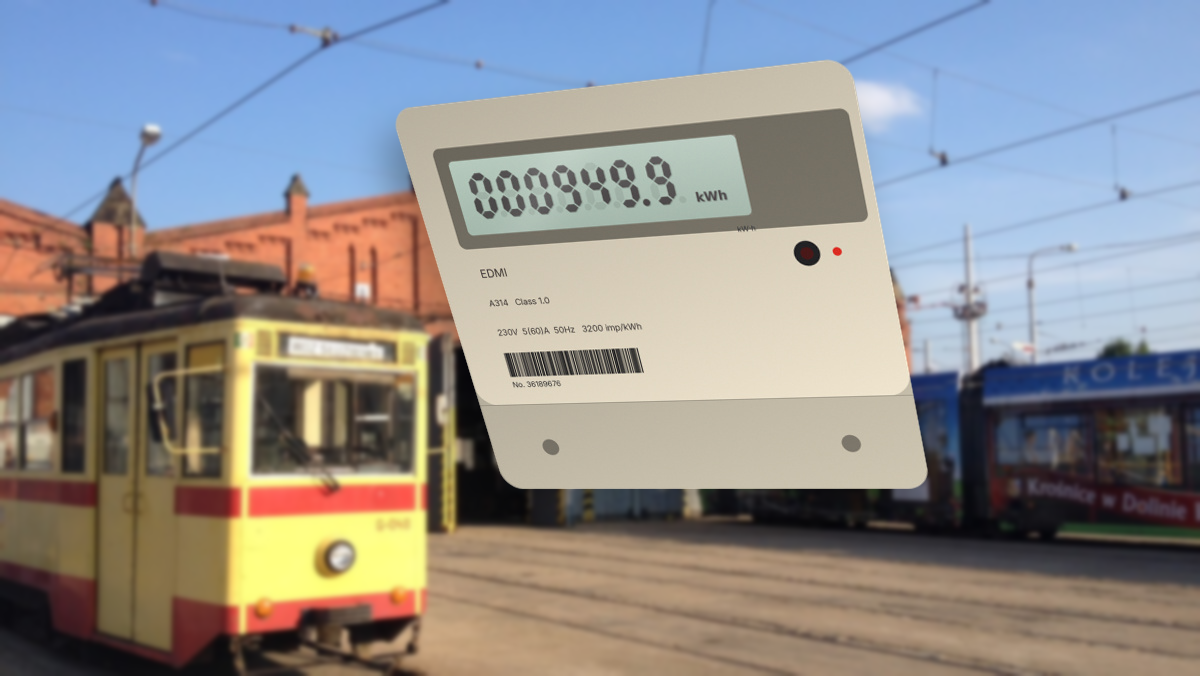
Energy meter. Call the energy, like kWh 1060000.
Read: kWh 949.9
